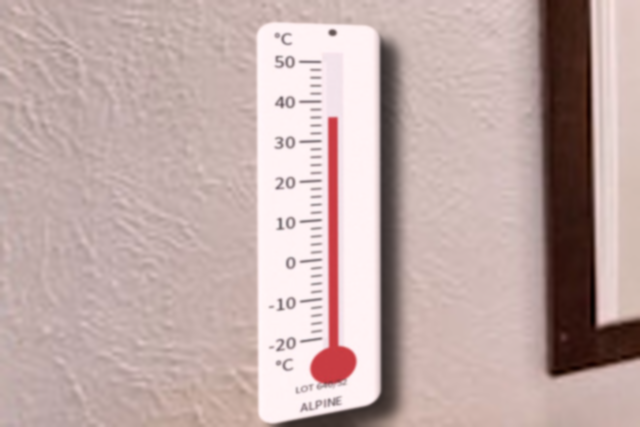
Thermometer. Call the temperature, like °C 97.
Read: °C 36
